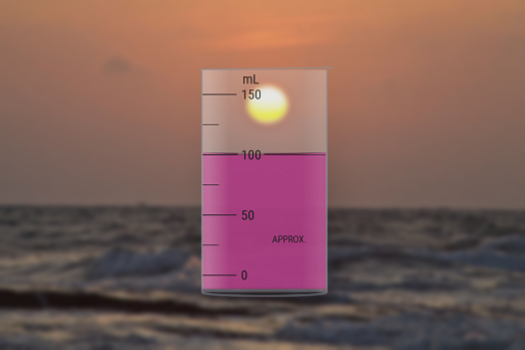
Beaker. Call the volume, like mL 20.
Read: mL 100
